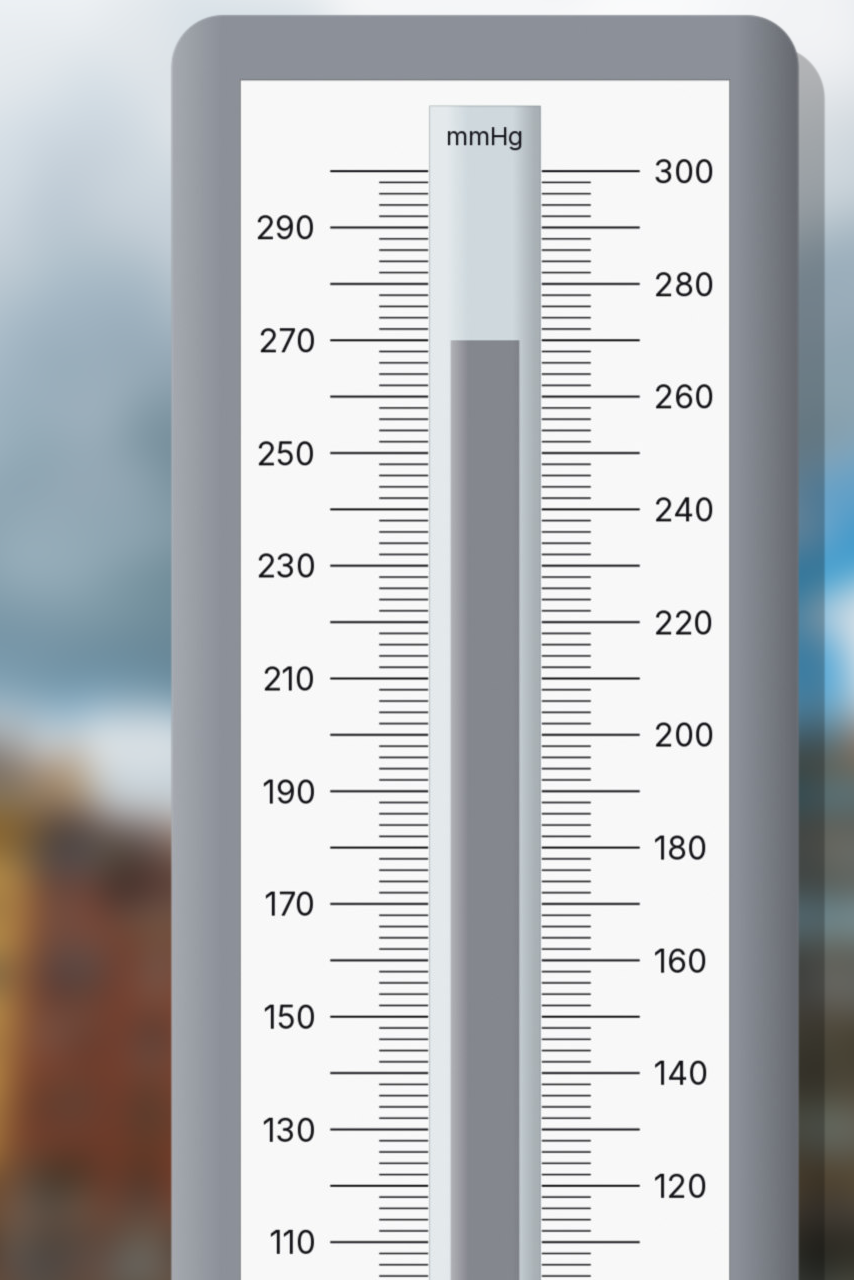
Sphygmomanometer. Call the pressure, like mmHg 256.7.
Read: mmHg 270
